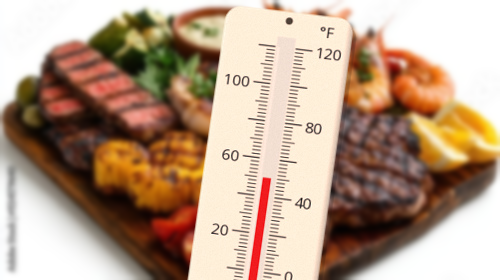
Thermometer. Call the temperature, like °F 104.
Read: °F 50
